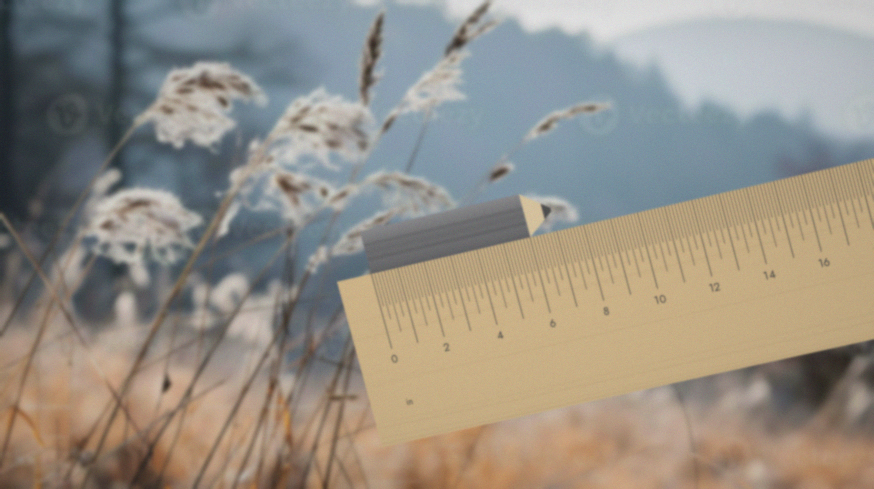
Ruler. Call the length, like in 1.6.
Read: in 7
